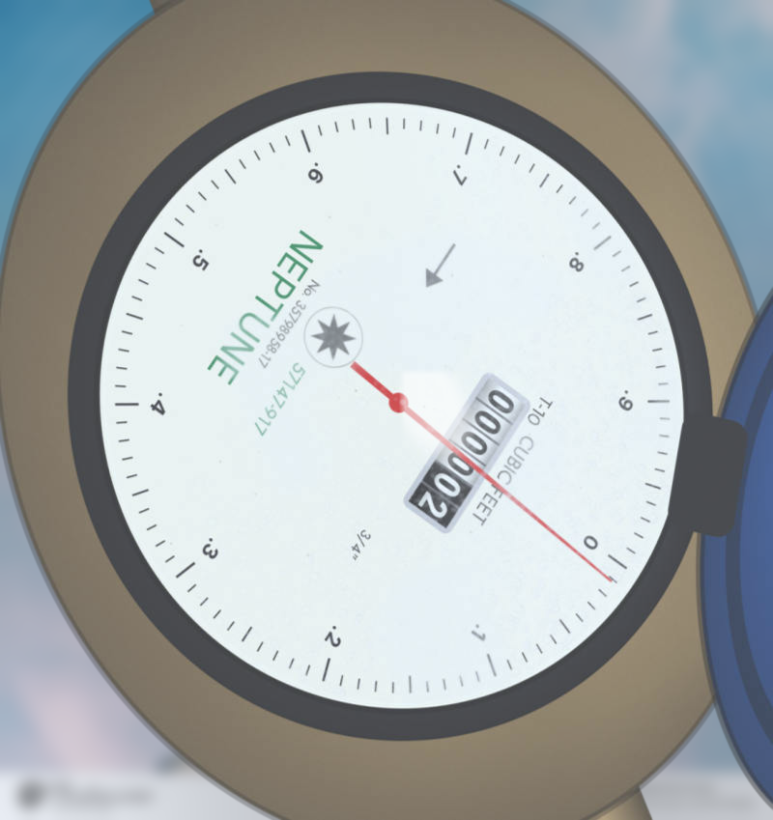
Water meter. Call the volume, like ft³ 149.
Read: ft³ 2.01
